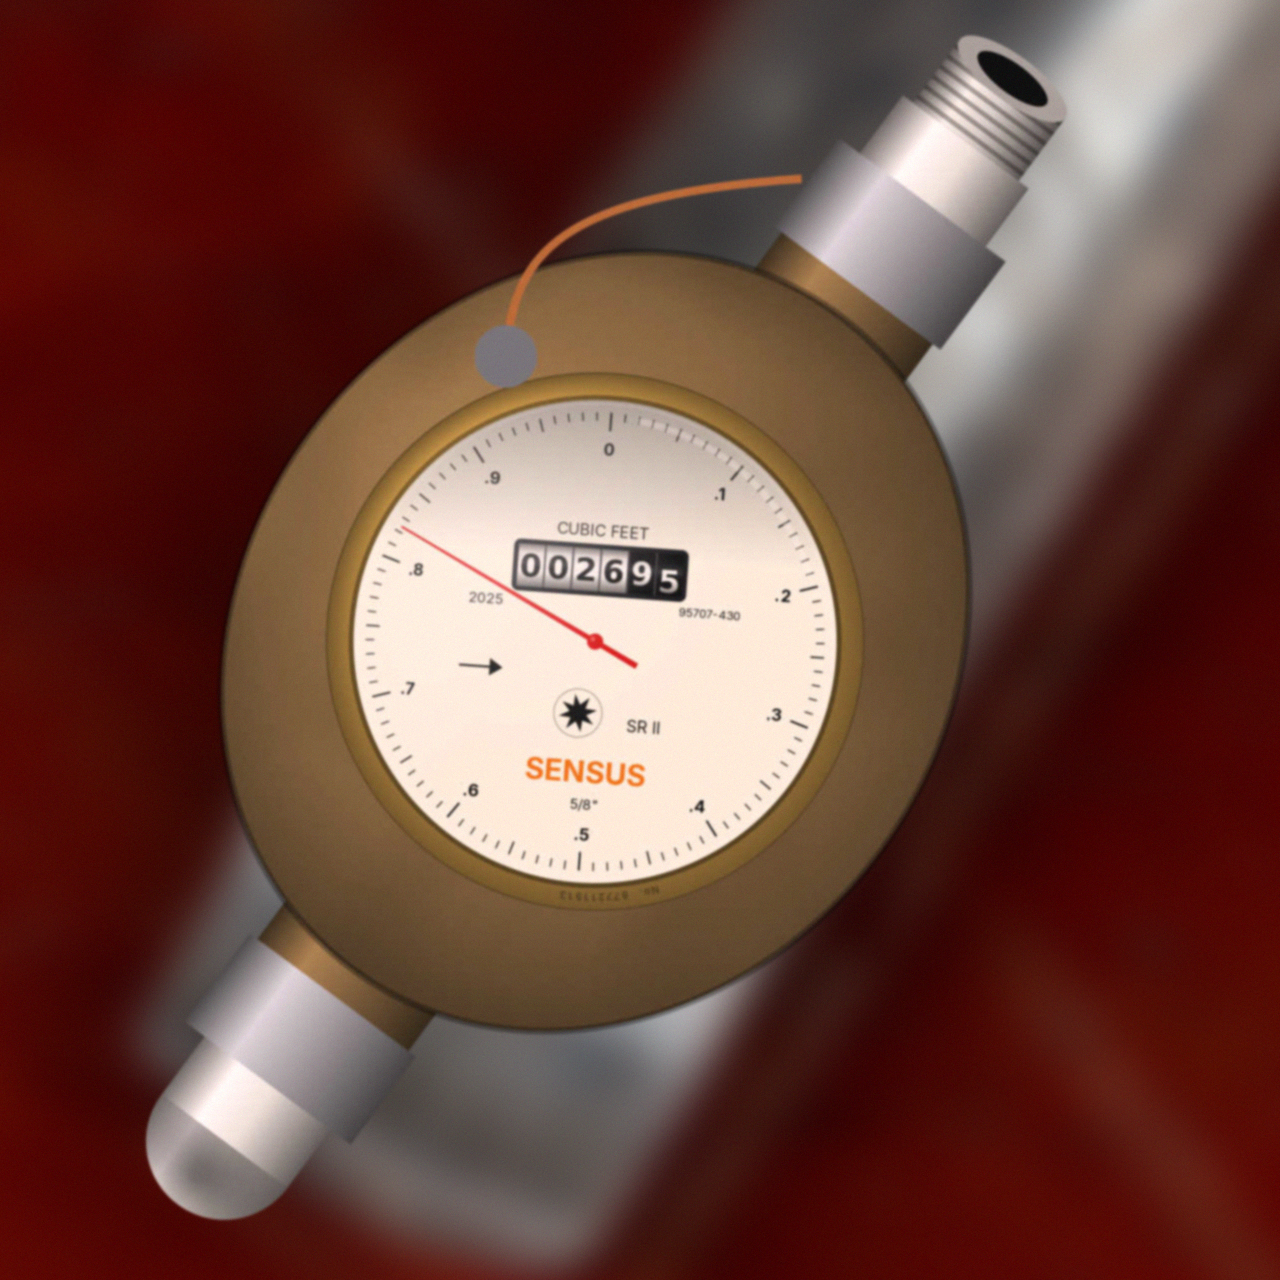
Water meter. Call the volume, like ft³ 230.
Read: ft³ 2694.82
